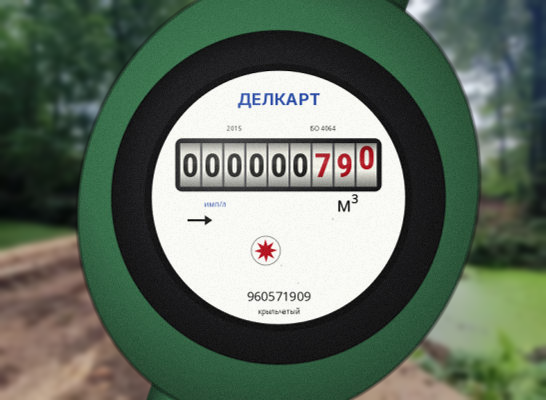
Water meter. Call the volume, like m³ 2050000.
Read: m³ 0.790
